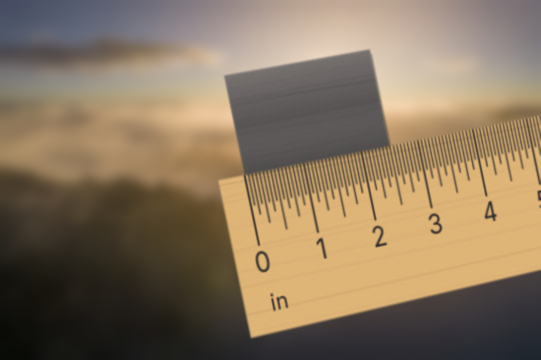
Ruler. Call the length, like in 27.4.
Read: in 2.5
